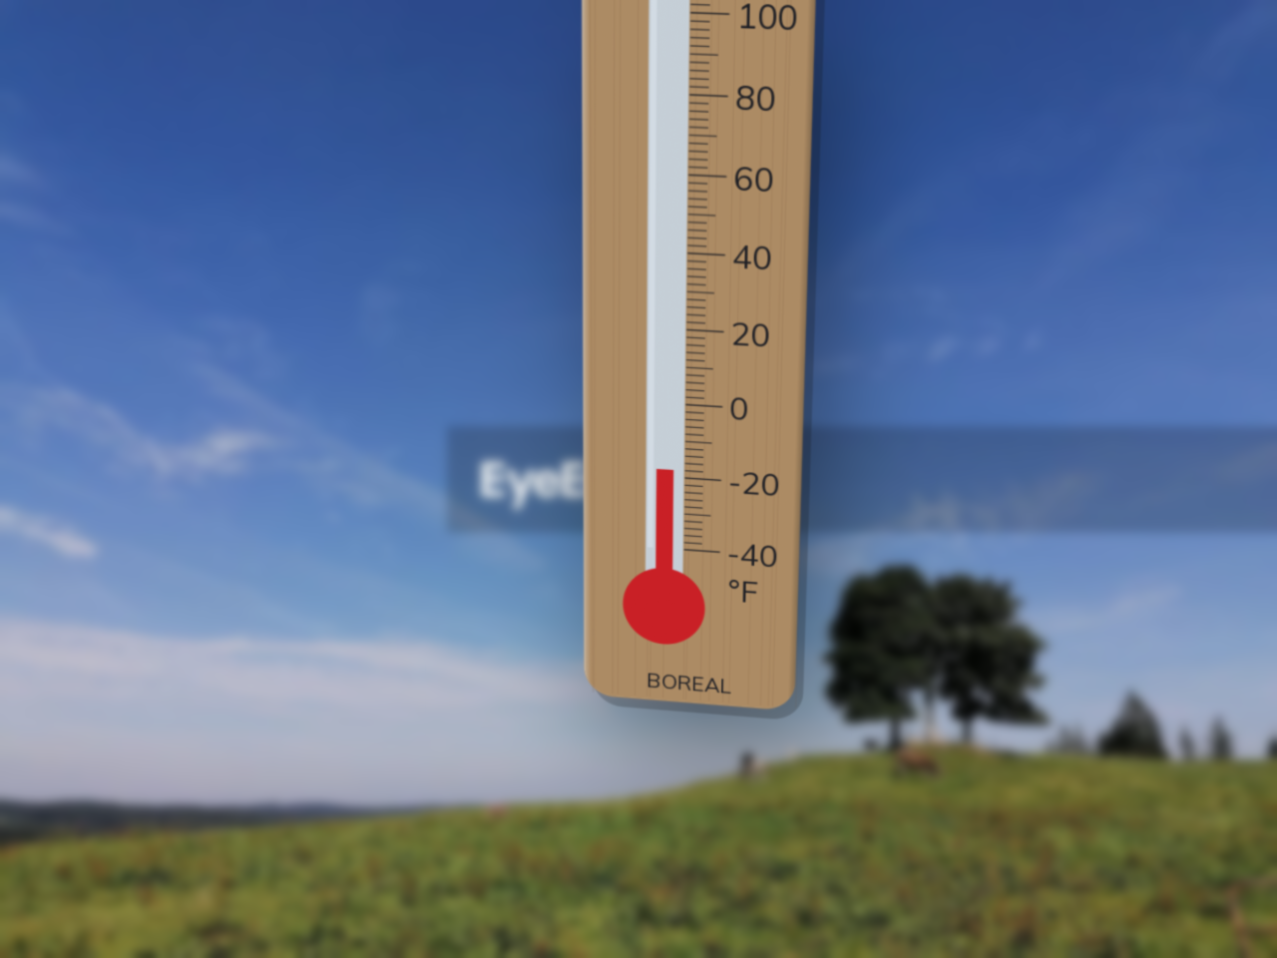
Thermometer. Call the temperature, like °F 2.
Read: °F -18
